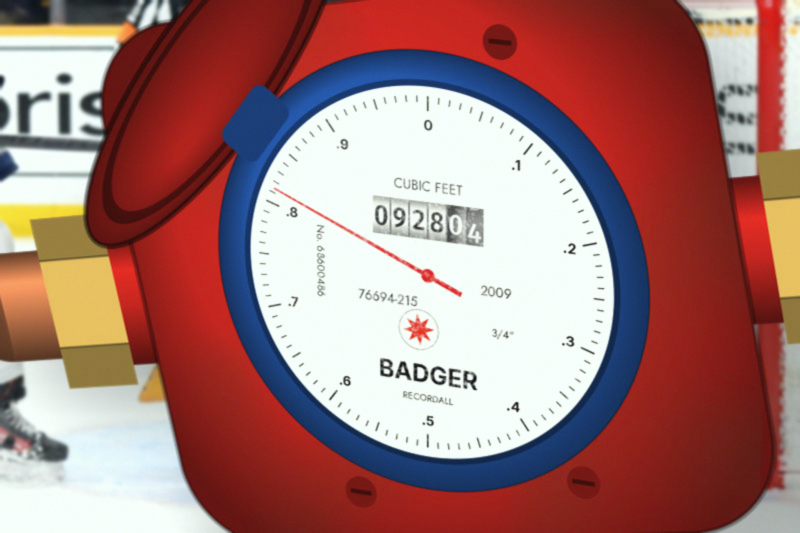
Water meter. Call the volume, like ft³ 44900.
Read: ft³ 92803.81
